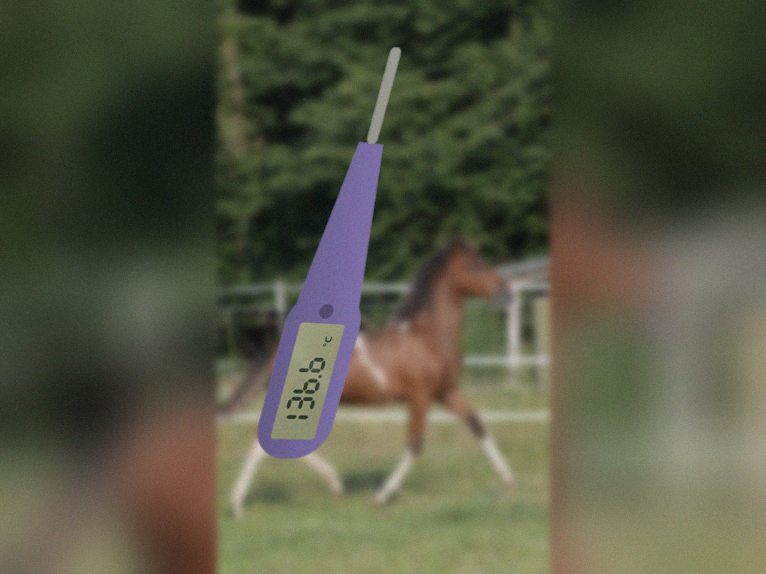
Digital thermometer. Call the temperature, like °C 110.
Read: °C 136.6
